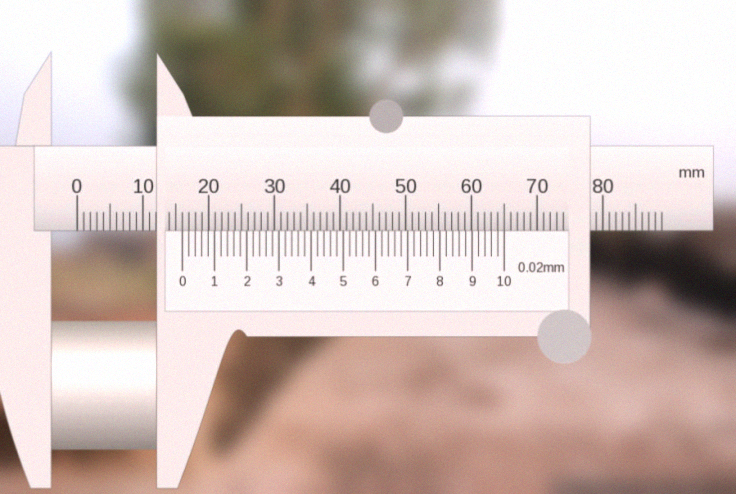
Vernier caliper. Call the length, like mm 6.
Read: mm 16.0
